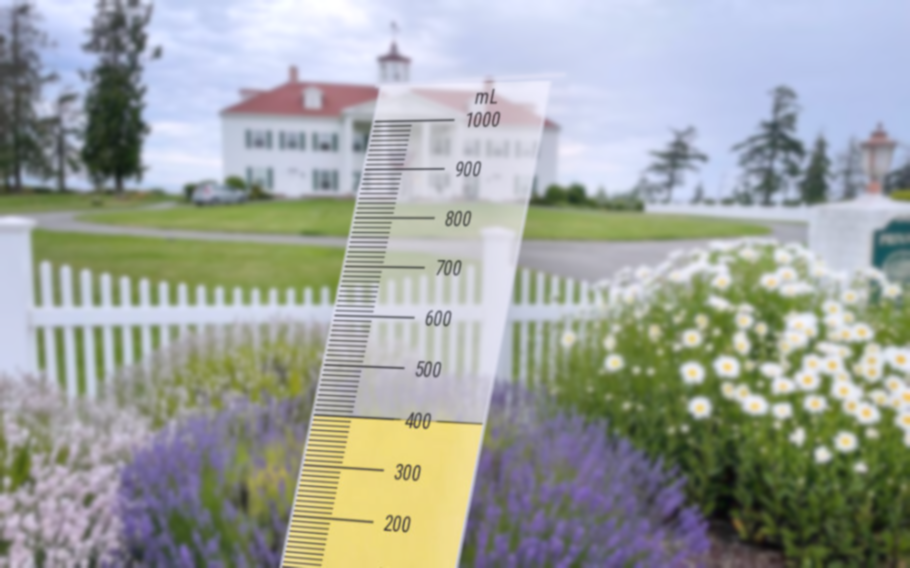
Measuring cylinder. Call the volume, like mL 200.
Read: mL 400
